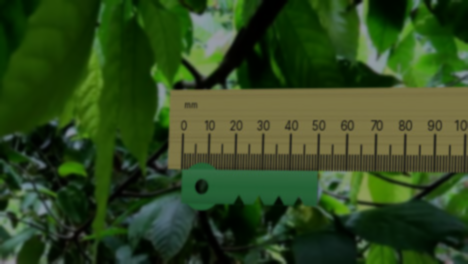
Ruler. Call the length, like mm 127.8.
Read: mm 50
